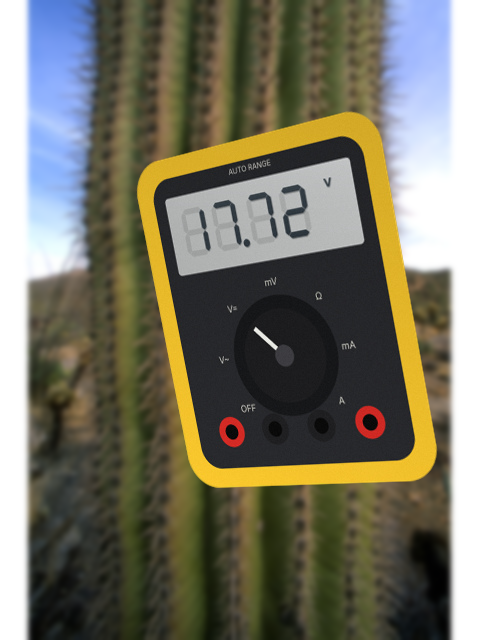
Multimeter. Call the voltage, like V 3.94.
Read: V 17.72
